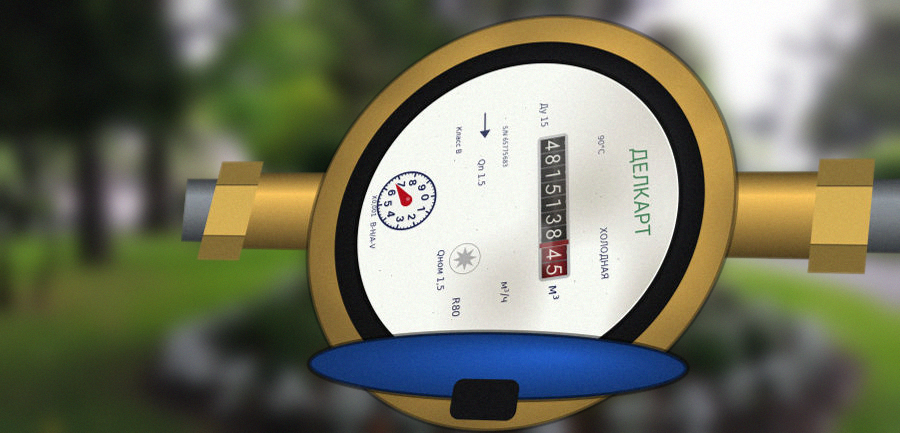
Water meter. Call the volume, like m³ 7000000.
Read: m³ 4815138.456
